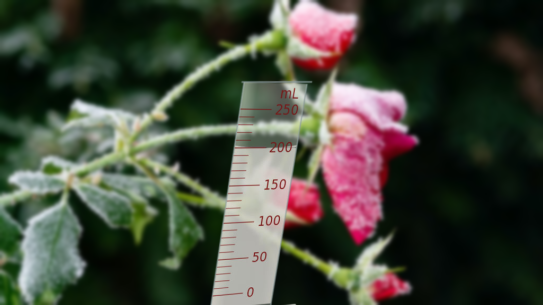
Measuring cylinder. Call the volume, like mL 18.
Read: mL 200
